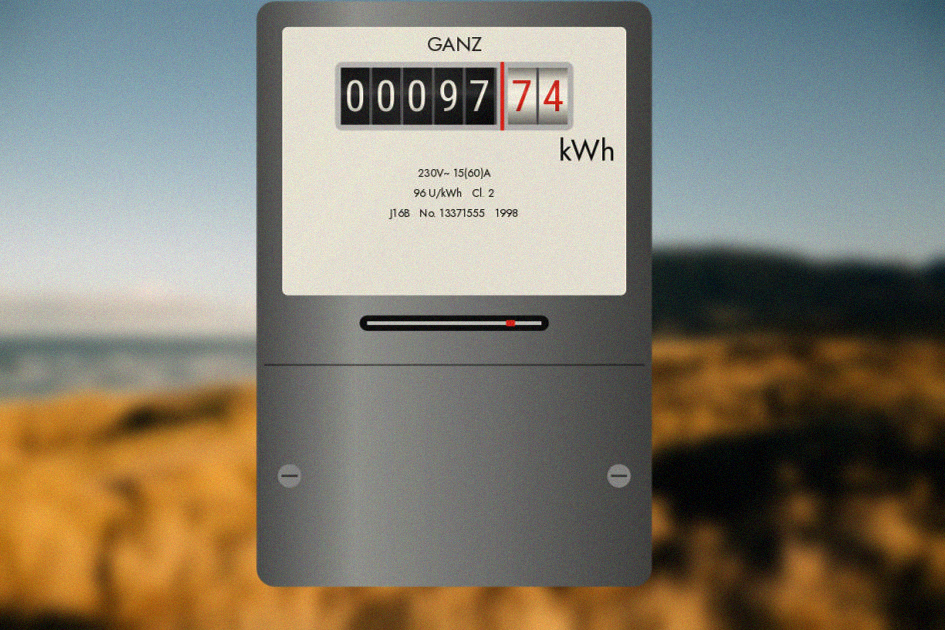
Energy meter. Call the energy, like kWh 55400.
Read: kWh 97.74
